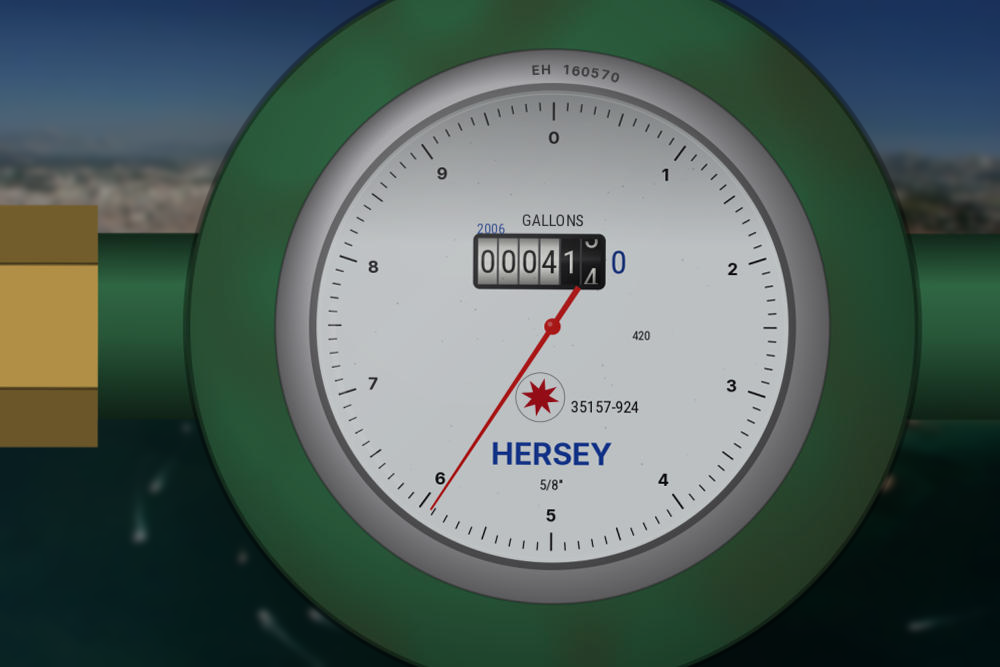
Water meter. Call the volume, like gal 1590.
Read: gal 4135.9
